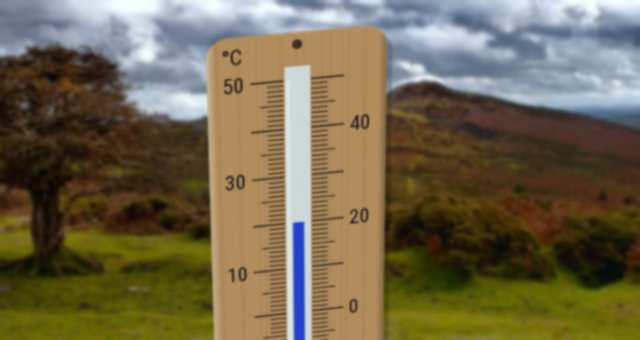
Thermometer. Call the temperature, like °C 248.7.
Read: °C 20
